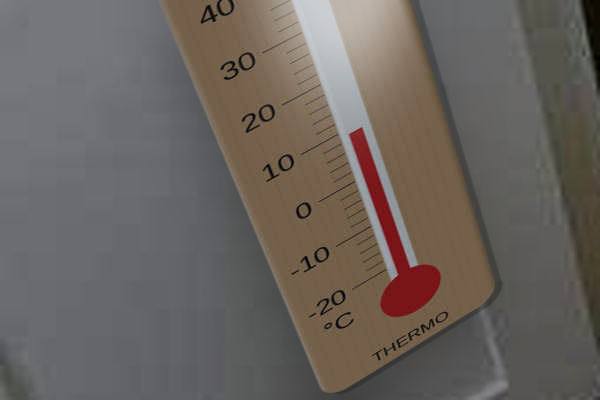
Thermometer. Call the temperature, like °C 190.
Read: °C 9
